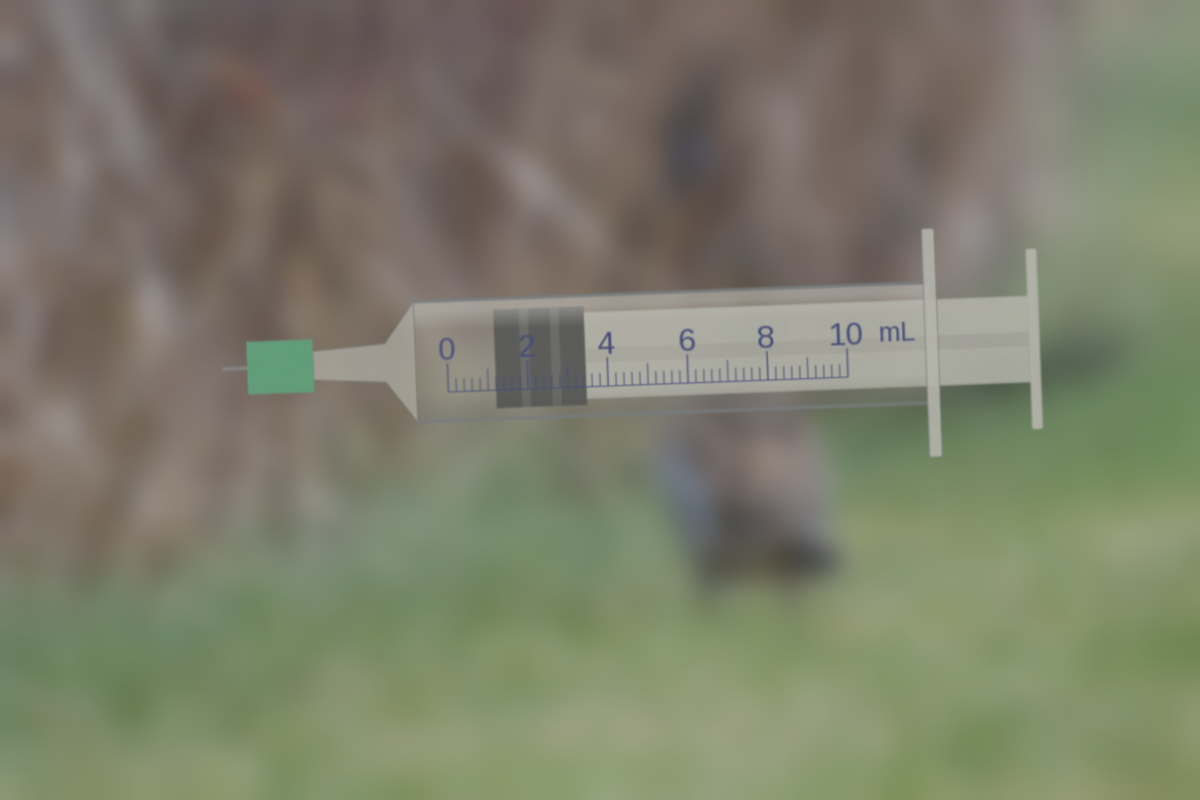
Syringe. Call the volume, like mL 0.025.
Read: mL 1.2
